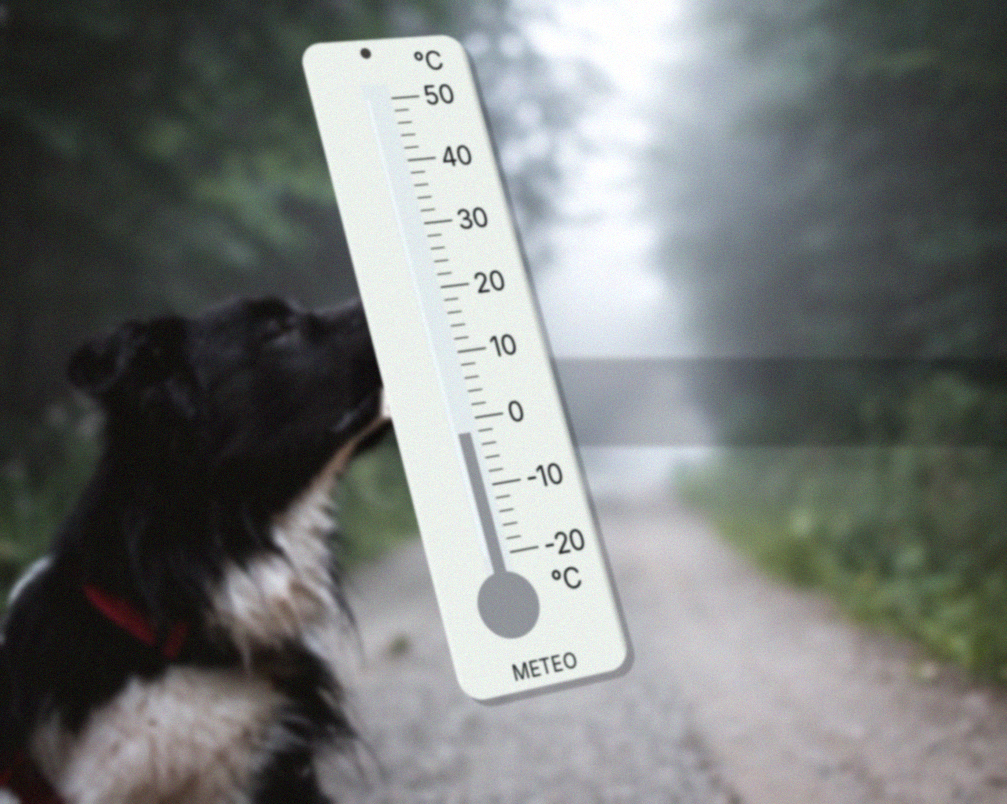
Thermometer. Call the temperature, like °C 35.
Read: °C -2
